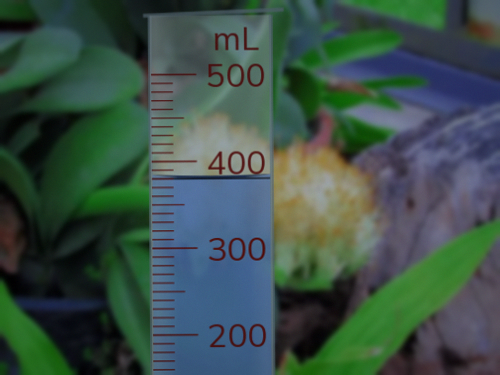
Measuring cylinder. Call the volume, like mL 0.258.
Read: mL 380
